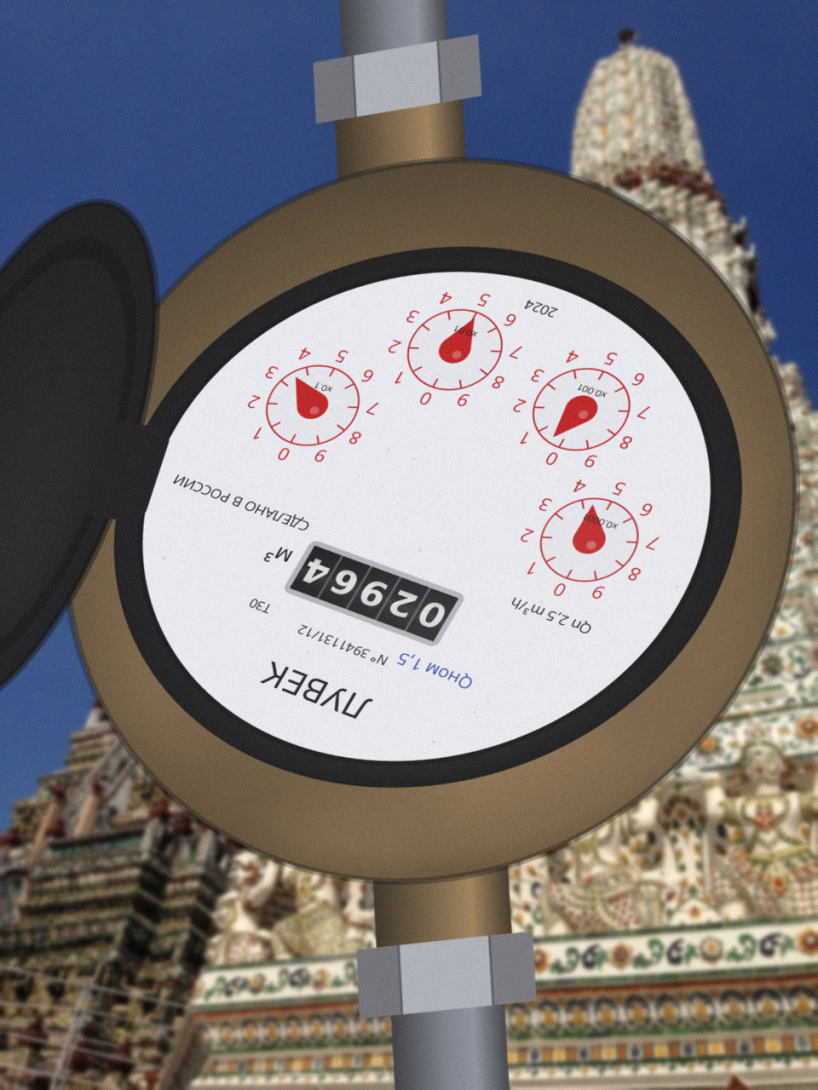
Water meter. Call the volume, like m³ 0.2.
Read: m³ 2964.3504
